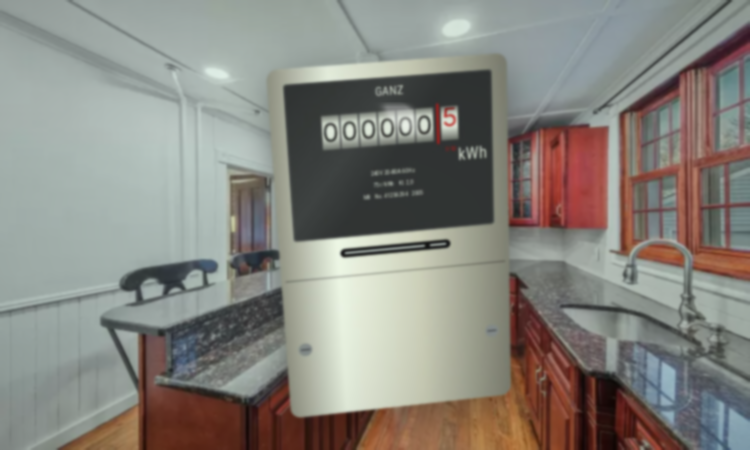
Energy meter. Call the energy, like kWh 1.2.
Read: kWh 0.5
